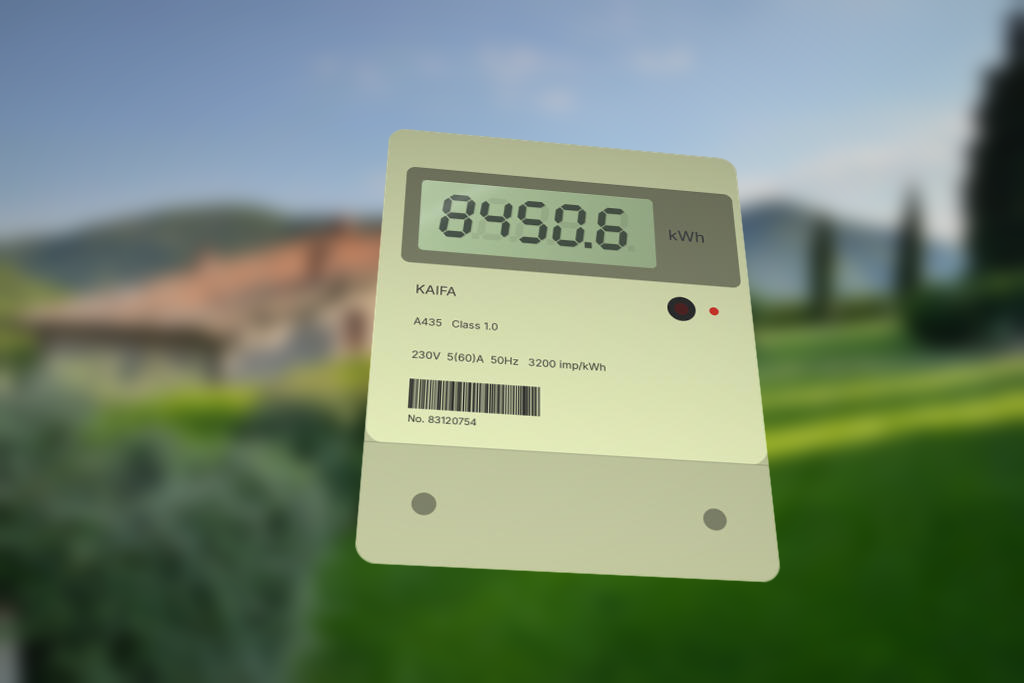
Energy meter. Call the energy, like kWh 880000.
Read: kWh 8450.6
